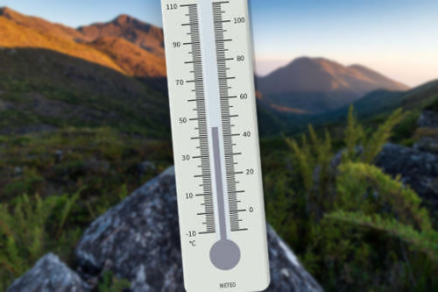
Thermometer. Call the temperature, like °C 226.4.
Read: °C 45
